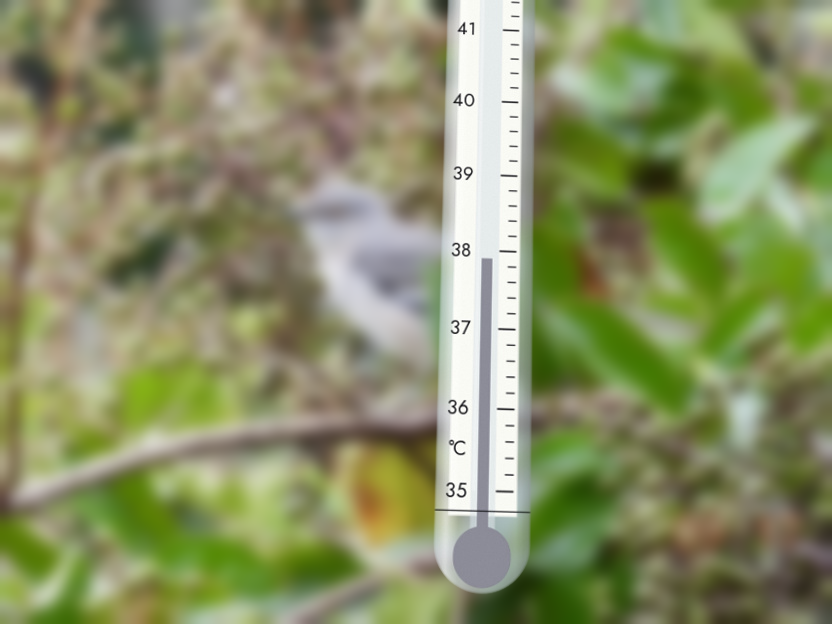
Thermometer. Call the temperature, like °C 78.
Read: °C 37.9
